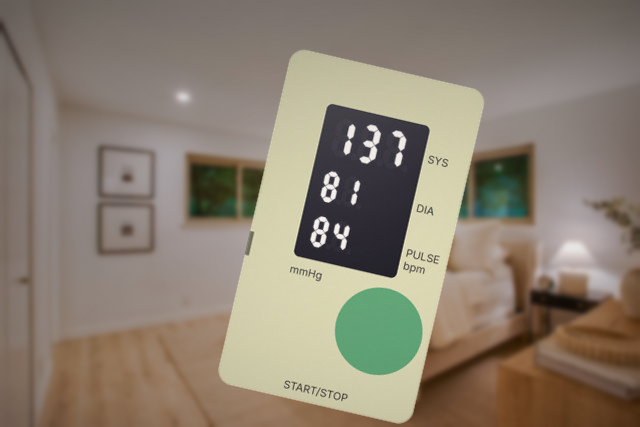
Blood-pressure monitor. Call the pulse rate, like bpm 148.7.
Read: bpm 84
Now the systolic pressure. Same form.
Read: mmHg 137
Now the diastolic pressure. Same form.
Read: mmHg 81
